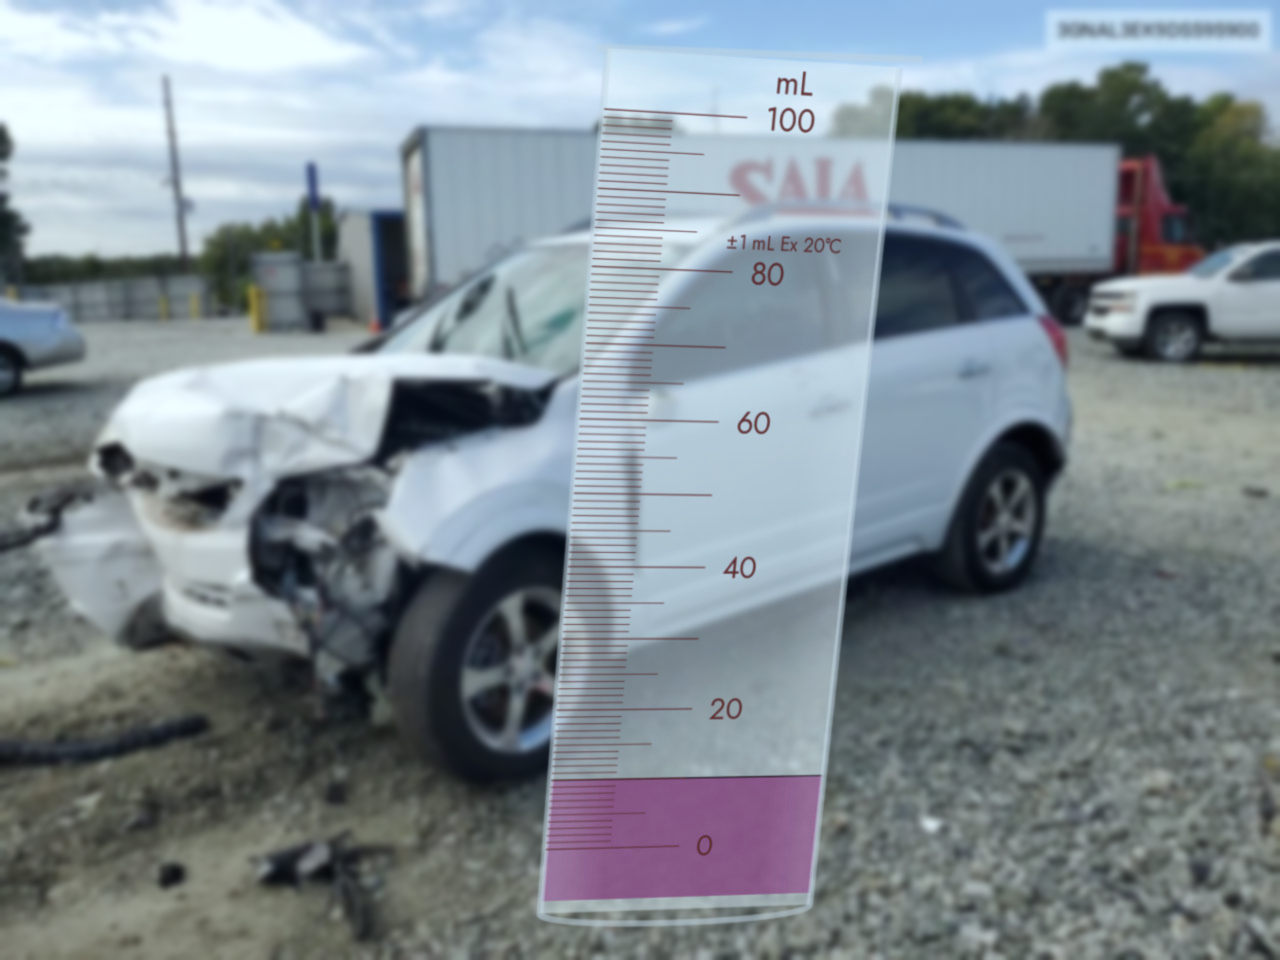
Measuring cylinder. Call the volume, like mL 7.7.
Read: mL 10
